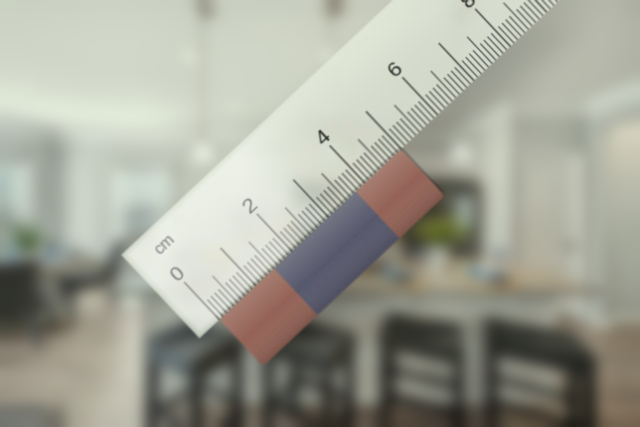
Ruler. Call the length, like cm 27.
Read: cm 5
